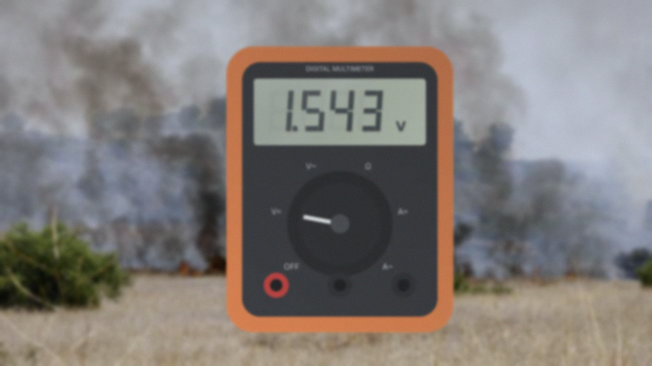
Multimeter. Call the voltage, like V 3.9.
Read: V 1.543
